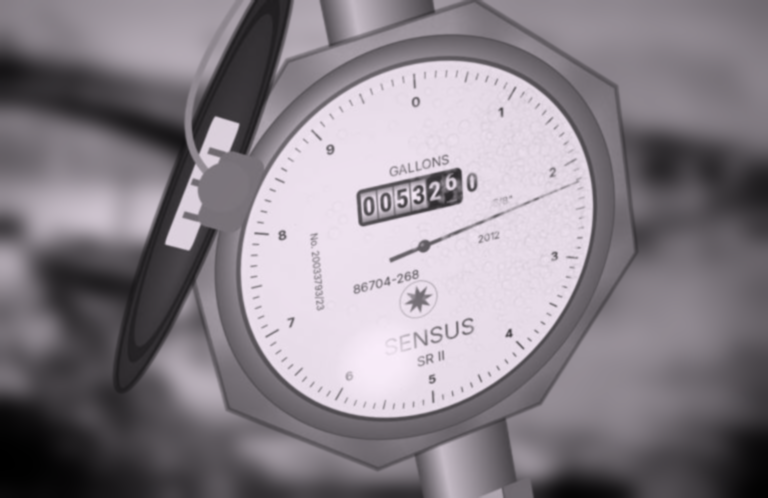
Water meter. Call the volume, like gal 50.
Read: gal 53262.2
